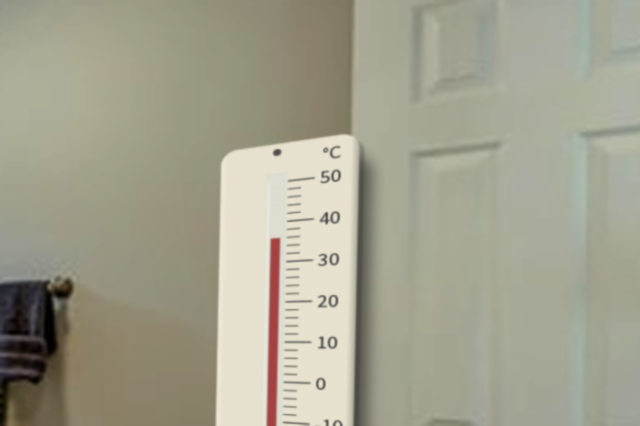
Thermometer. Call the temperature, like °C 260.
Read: °C 36
